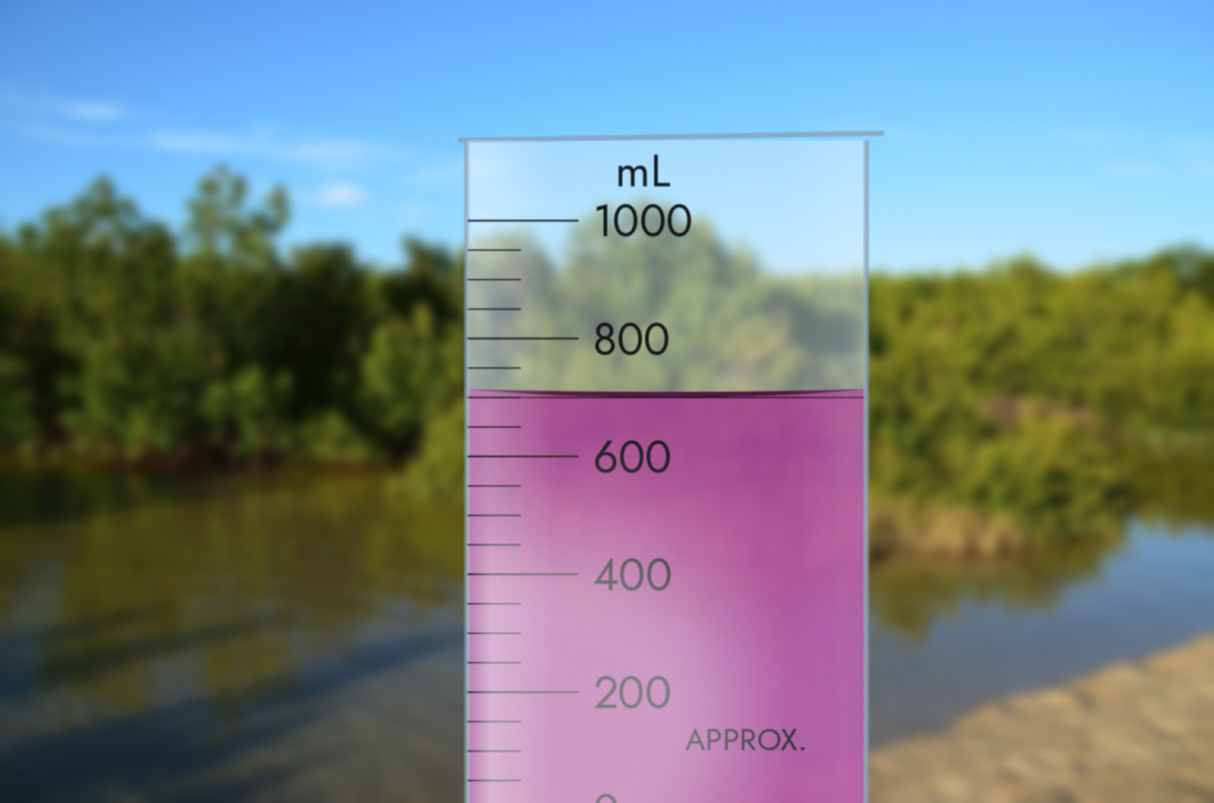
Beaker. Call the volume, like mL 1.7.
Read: mL 700
